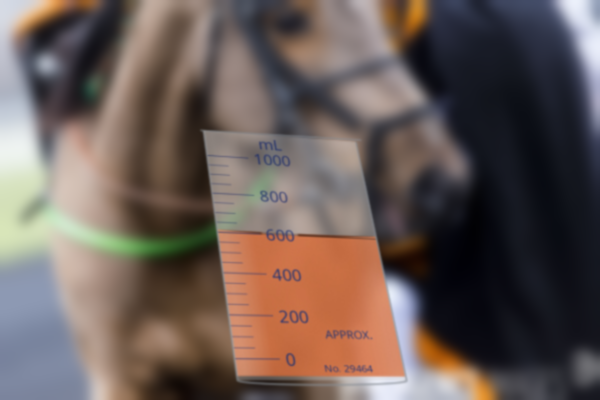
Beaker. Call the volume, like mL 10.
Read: mL 600
